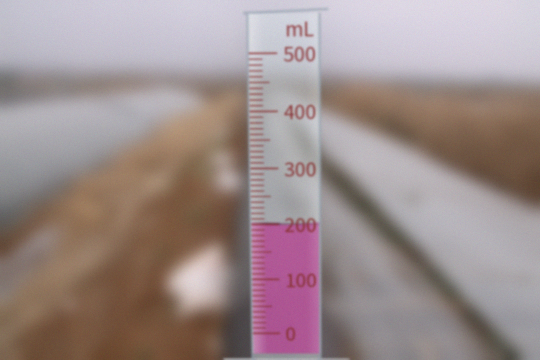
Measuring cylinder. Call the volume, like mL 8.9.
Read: mL 200
